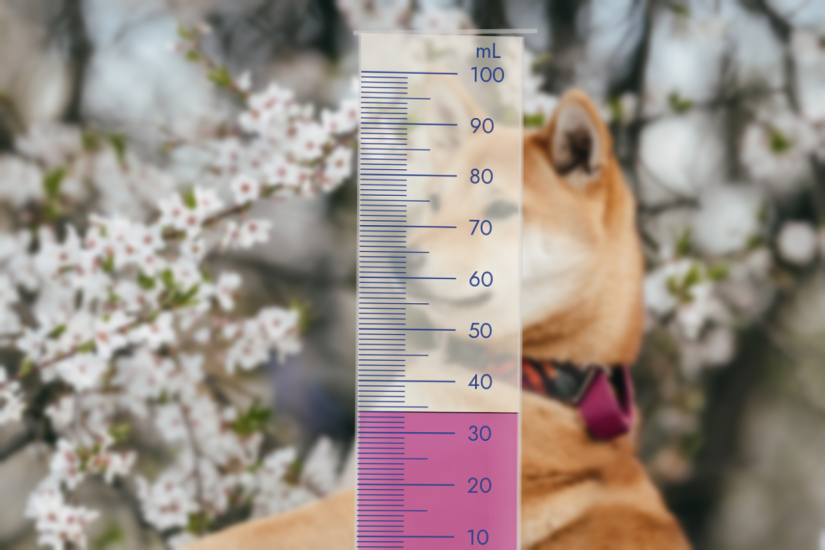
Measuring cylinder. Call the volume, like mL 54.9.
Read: mL 34
